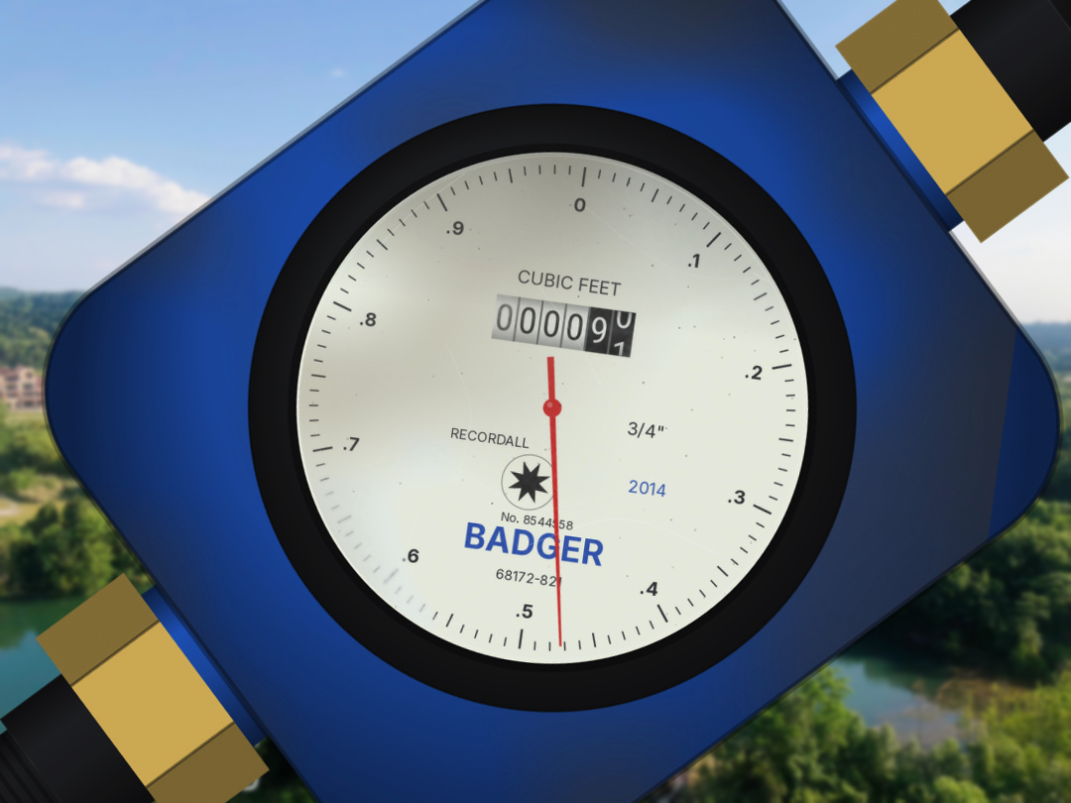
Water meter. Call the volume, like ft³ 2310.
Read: ft³ 90.47
